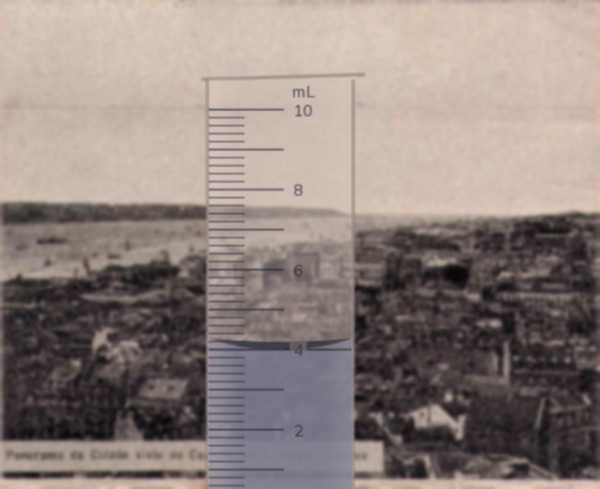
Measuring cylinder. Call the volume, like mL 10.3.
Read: mL 4
